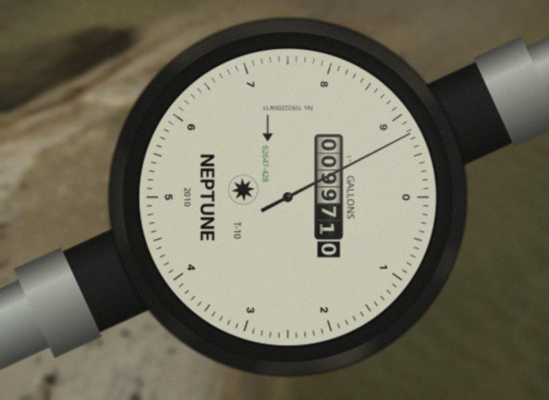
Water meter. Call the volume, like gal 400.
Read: gal 99709.2
